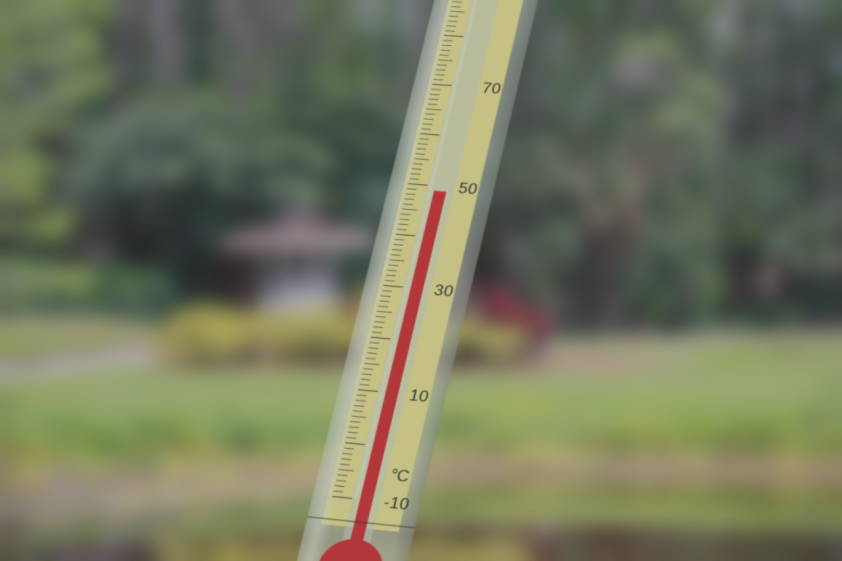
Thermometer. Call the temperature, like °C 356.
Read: °C 49
